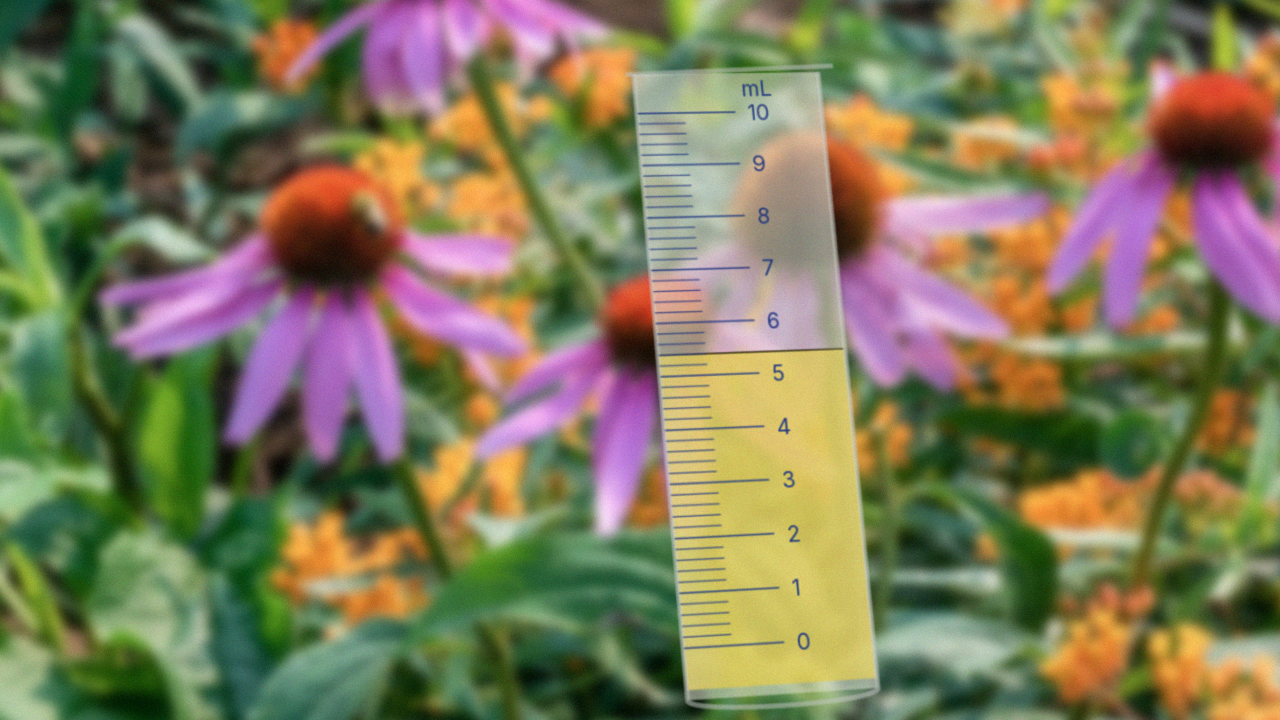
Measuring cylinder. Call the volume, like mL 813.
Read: mL 5.4
